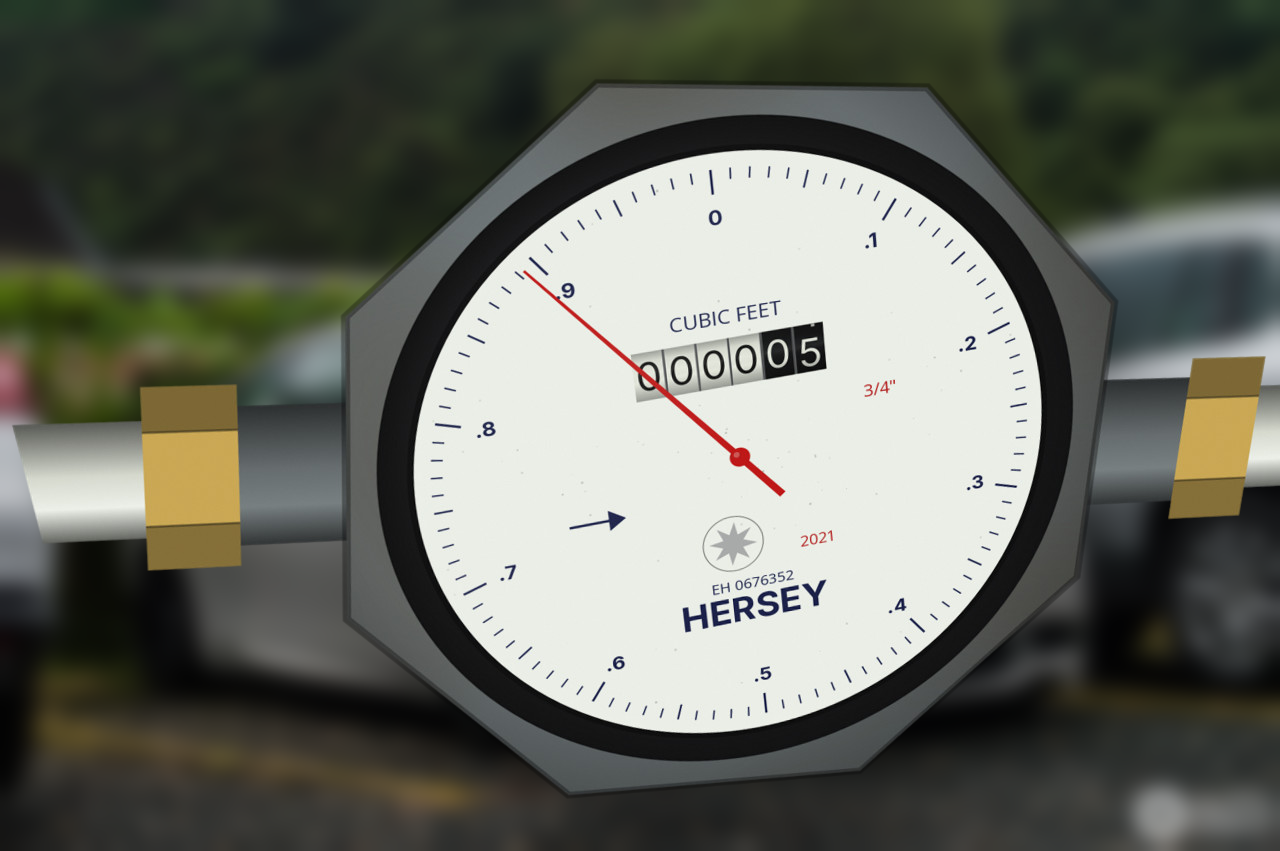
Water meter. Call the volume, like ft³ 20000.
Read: ft³ 4.89
